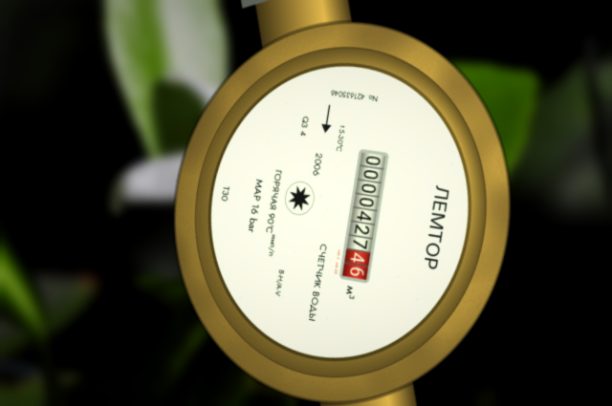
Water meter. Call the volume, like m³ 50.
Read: m³ 427.46
